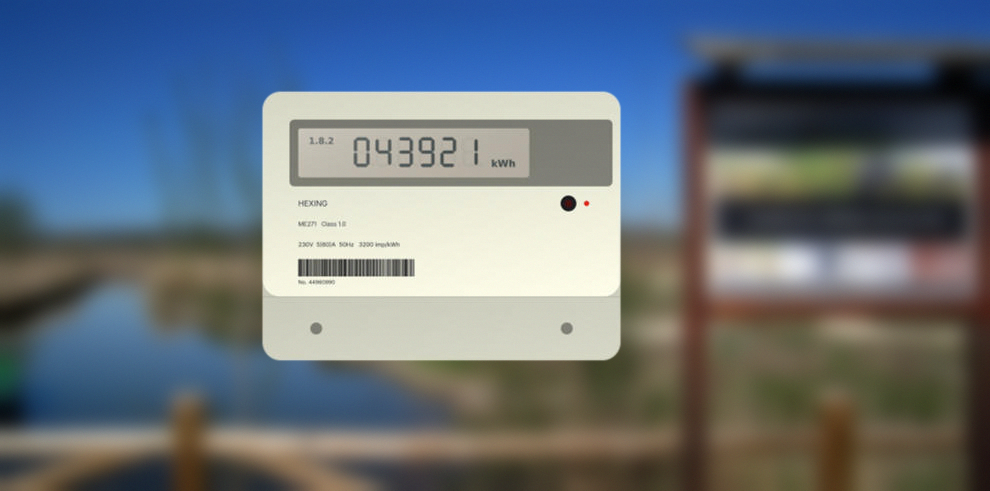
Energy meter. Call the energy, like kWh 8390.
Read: kWh 43921
